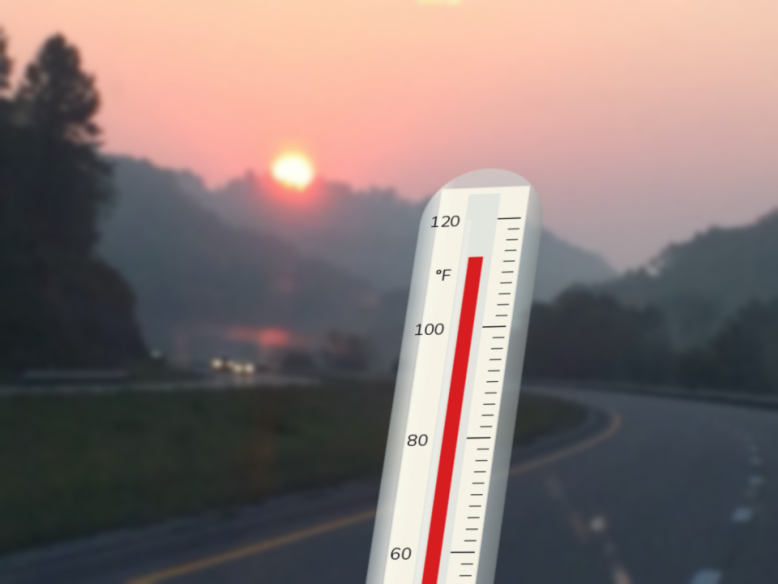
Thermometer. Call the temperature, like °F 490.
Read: °F 113
